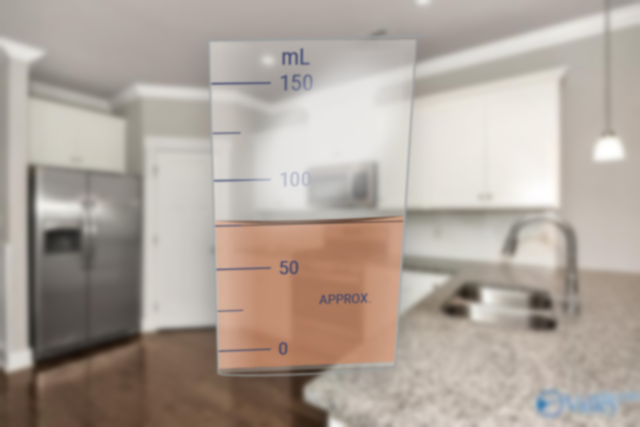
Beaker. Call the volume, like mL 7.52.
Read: mL 75
